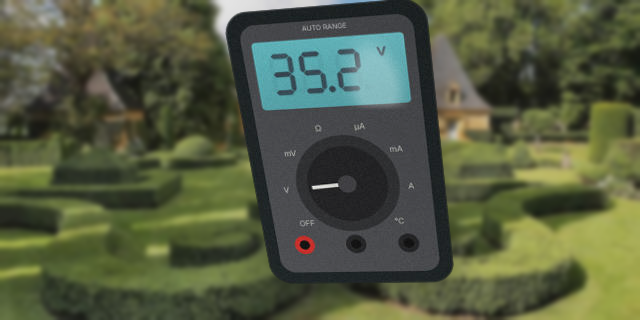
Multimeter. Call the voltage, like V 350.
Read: V 35.2
